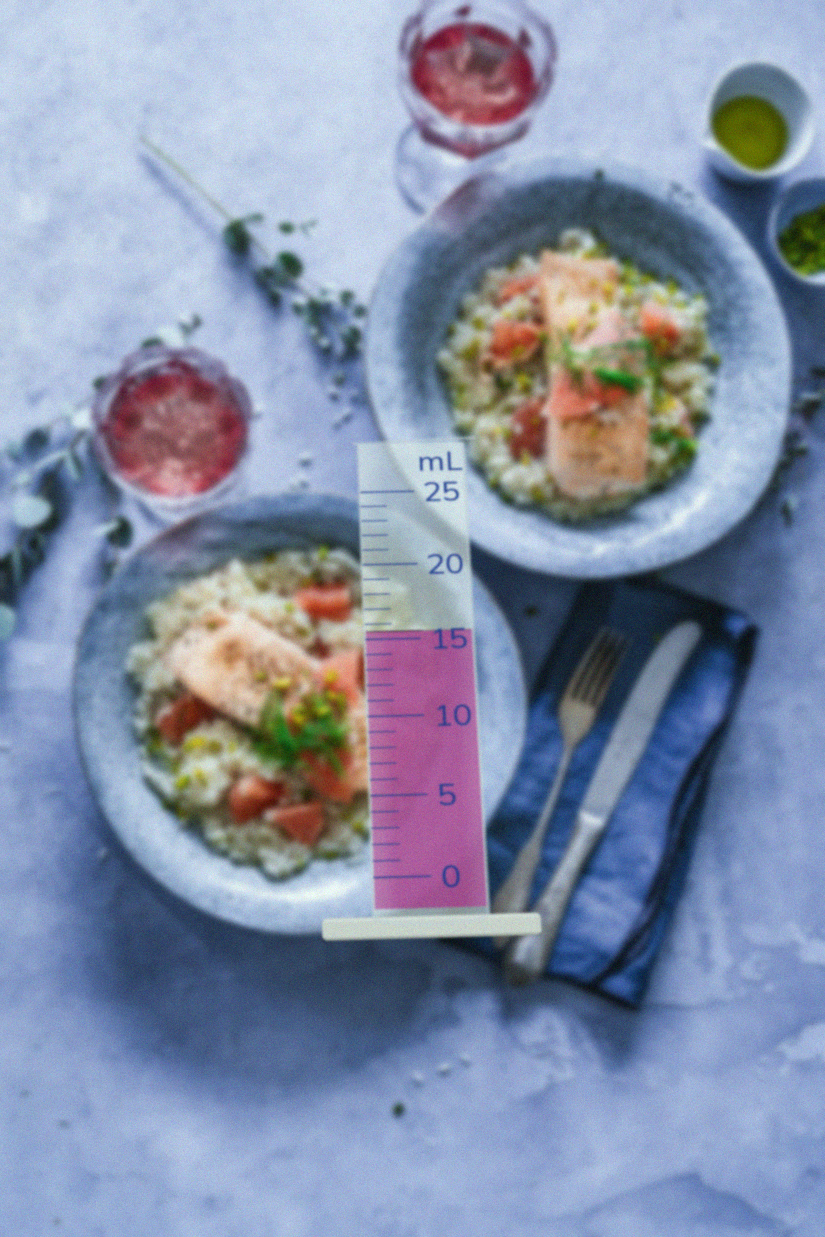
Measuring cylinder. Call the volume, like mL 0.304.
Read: mL 15.5
